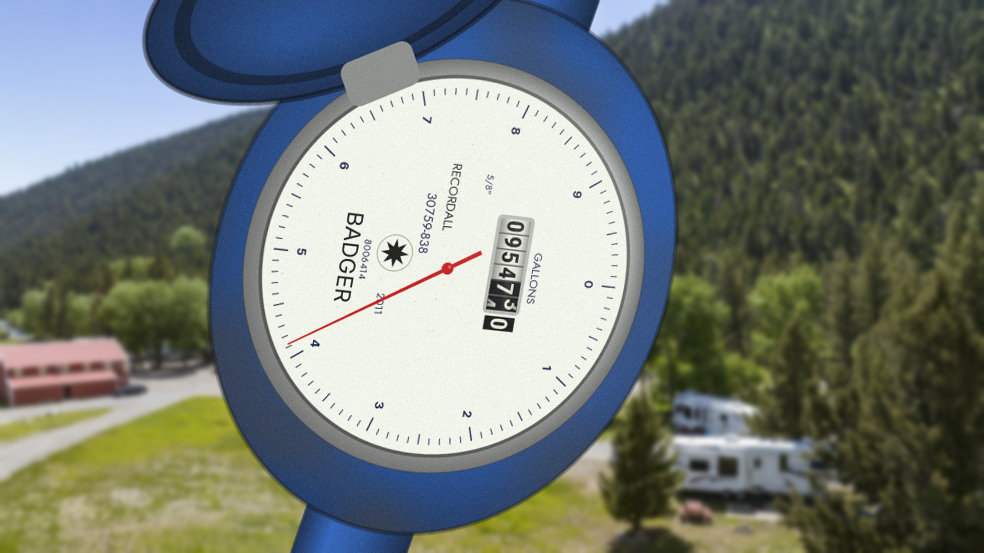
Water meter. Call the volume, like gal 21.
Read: gal 954734.1
